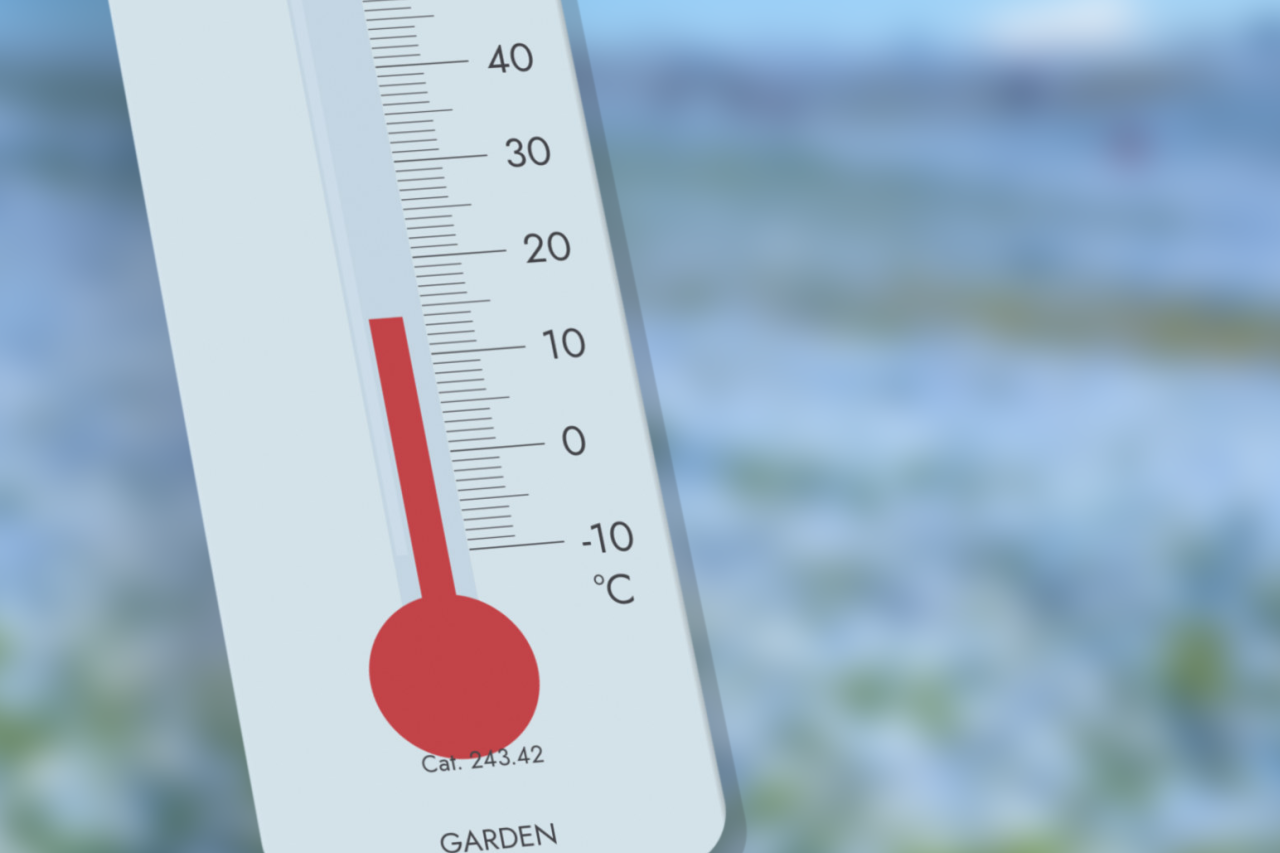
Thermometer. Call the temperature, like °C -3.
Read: °C 14
